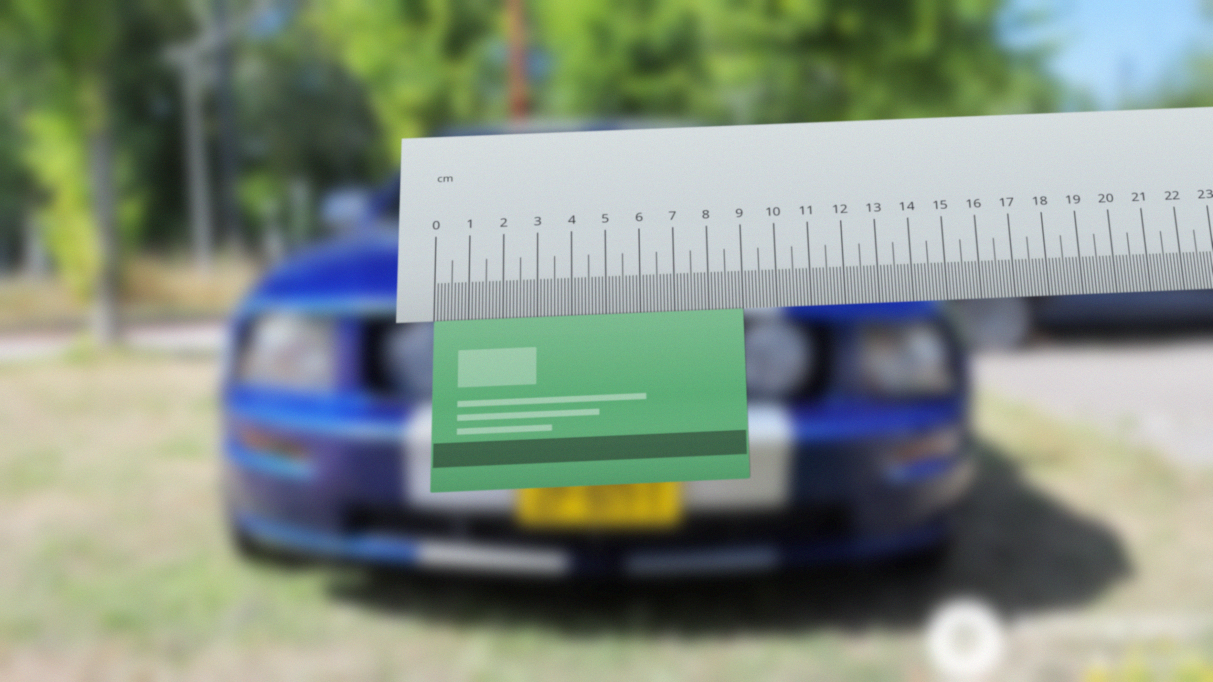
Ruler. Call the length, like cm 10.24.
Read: cm 9
